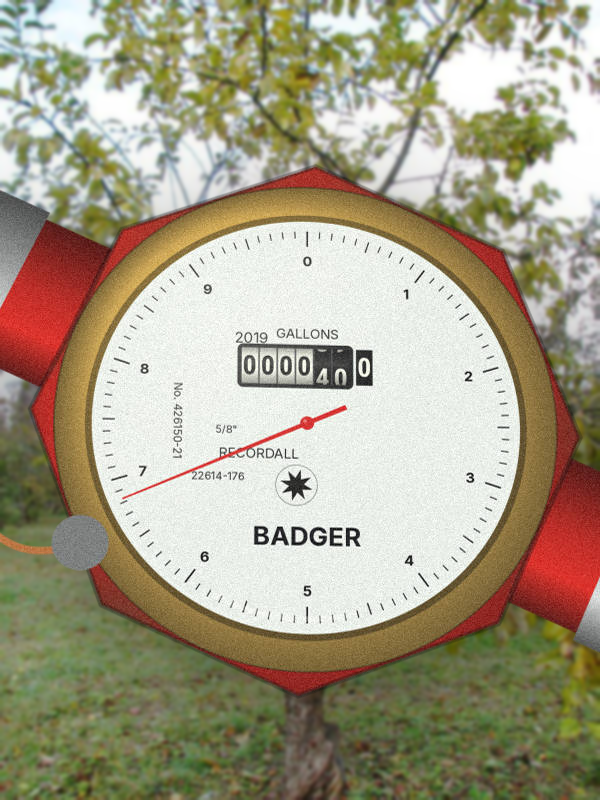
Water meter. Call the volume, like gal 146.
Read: gal 396.8
